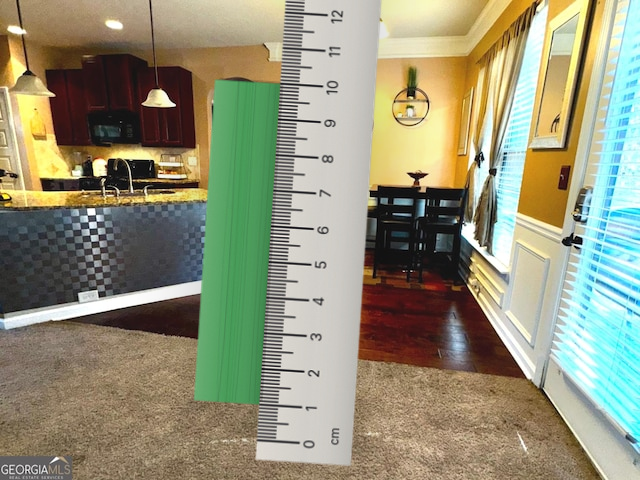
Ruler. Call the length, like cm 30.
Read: cm 9
